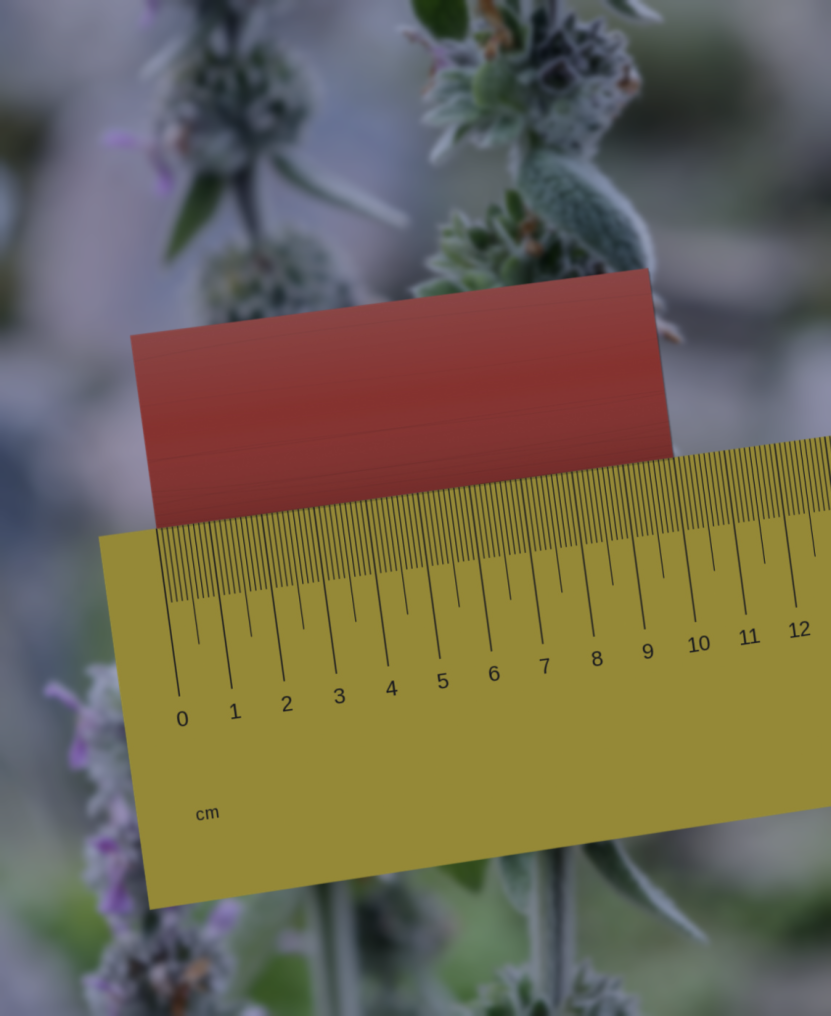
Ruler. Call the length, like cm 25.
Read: cm 10
